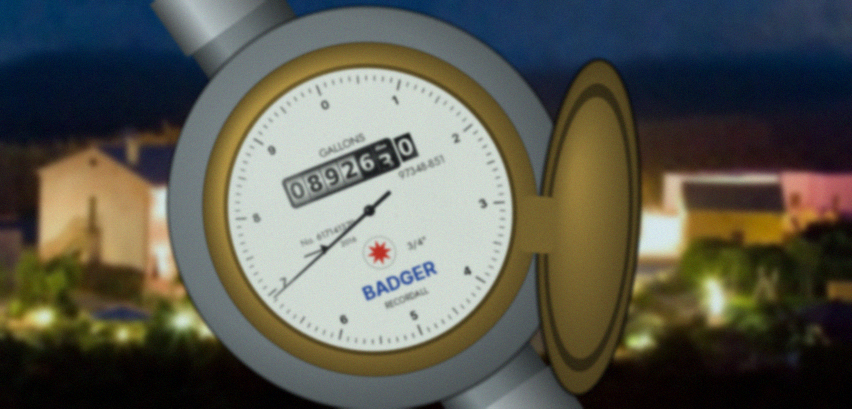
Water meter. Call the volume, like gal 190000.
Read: gal 892626.9
